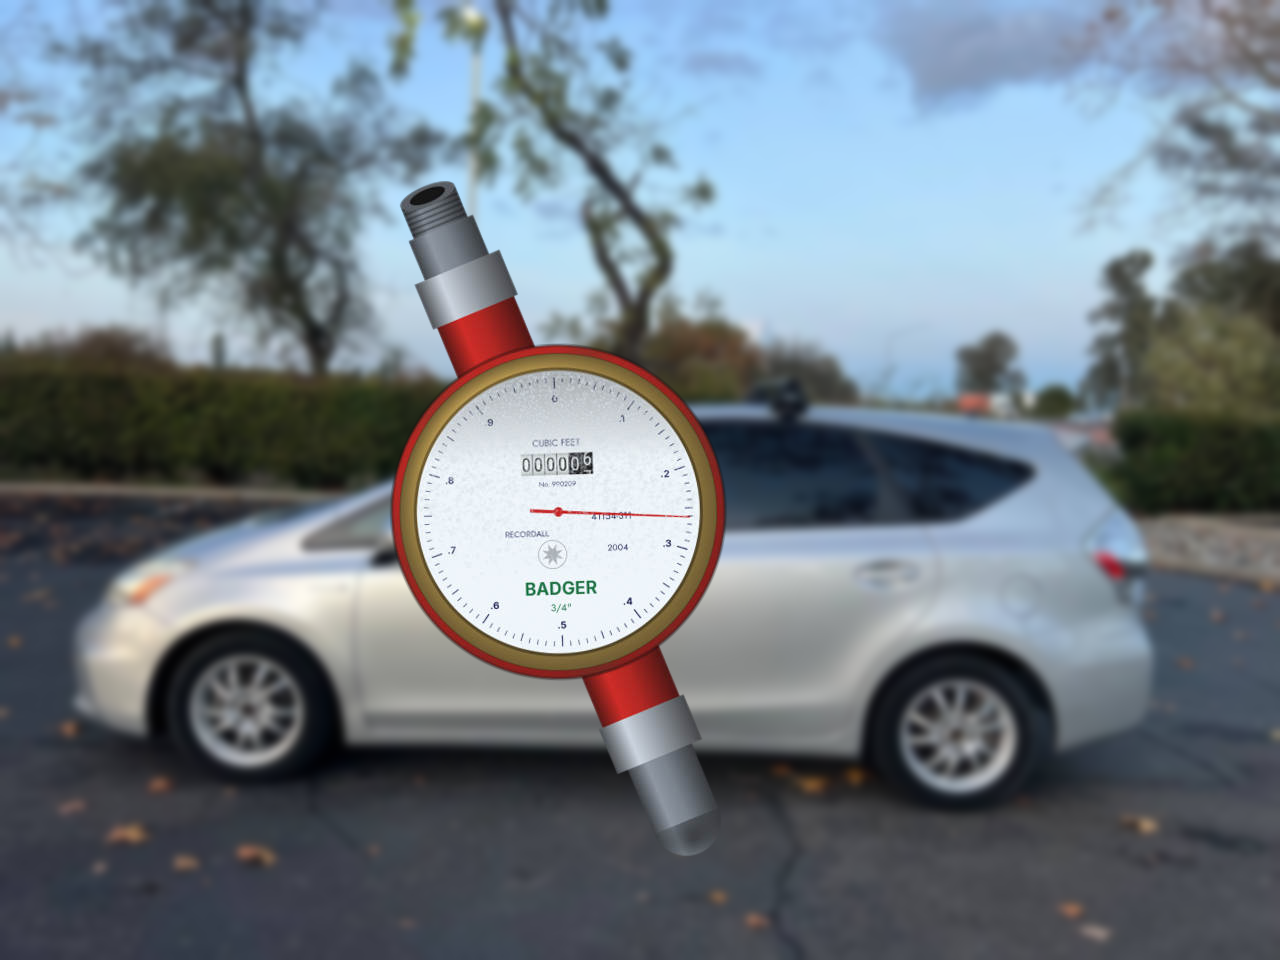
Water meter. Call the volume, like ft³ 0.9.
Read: ft³ 6.26
